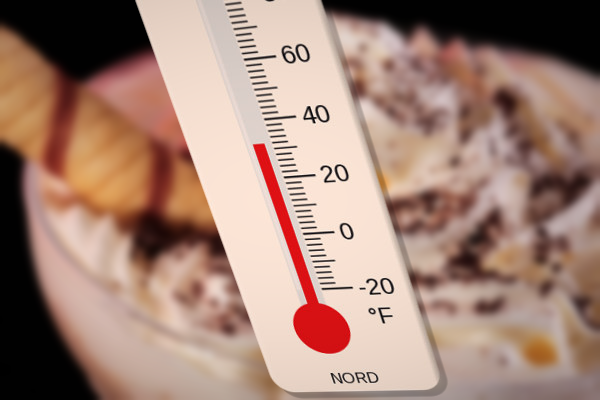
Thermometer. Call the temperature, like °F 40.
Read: °F 32
